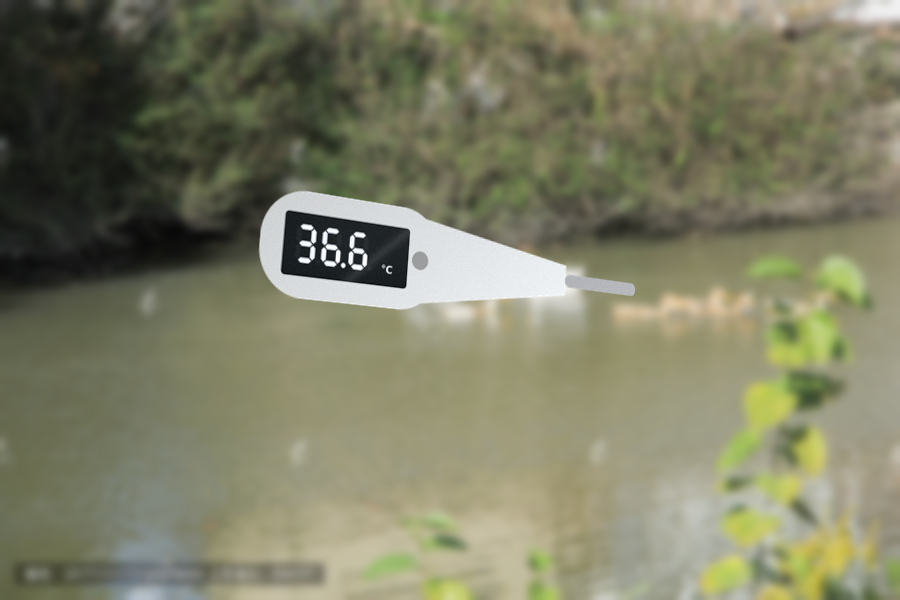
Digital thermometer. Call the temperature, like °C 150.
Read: °C 36.6
